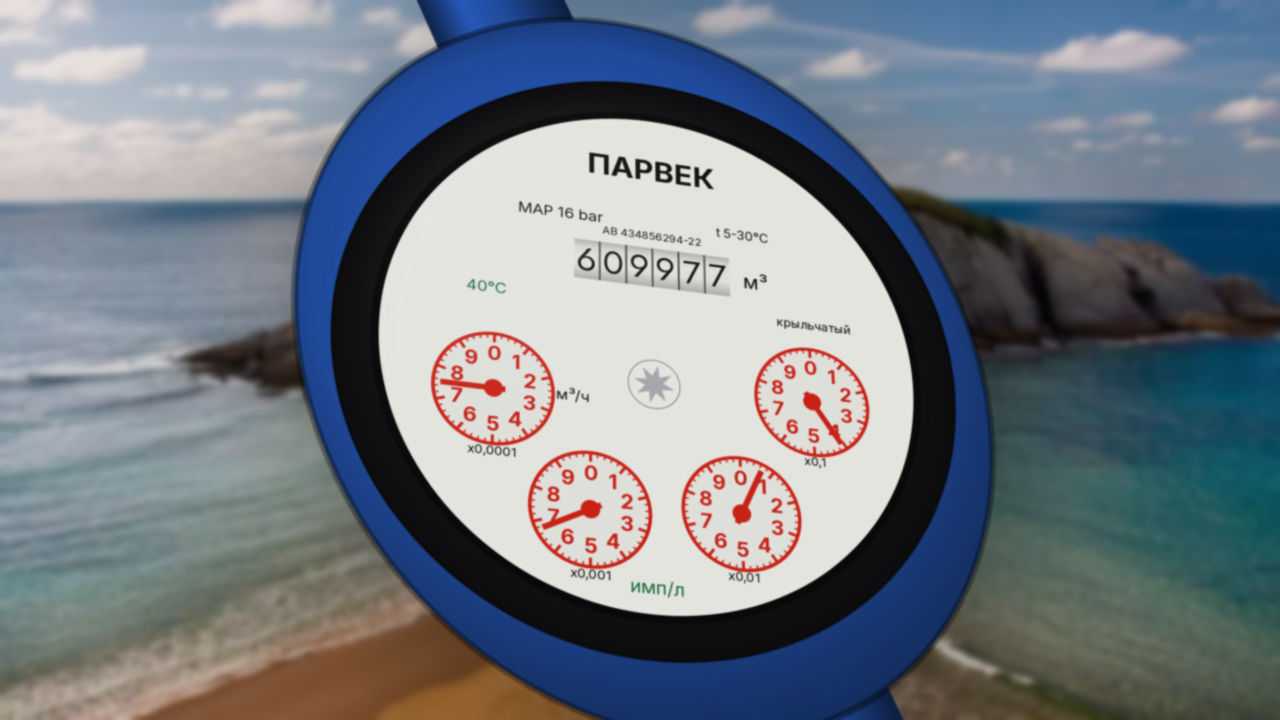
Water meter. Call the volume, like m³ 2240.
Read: m³ 609977.4067
